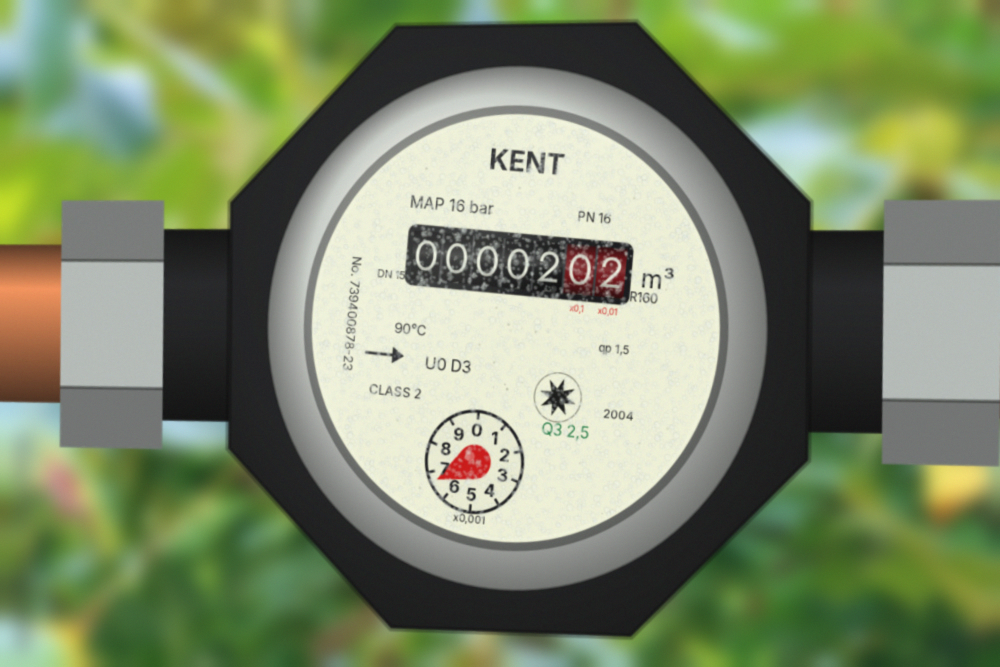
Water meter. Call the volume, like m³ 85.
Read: m³ 2.026
